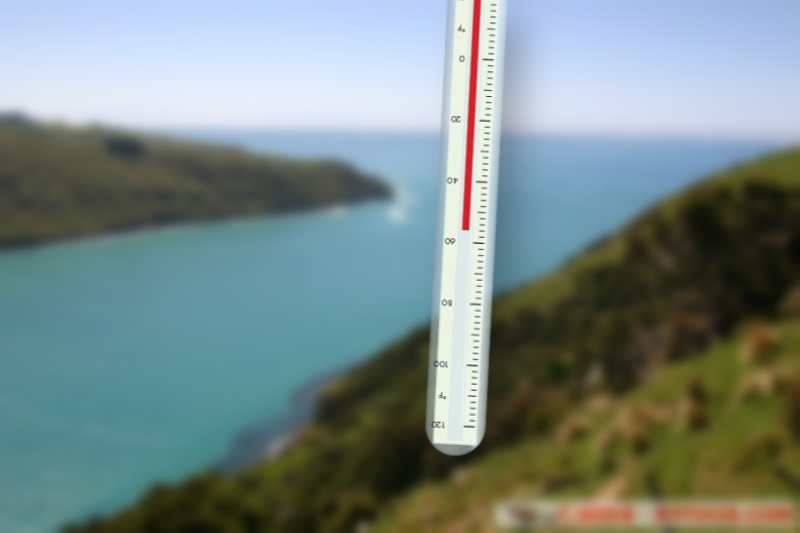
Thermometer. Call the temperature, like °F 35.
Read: °F 56
